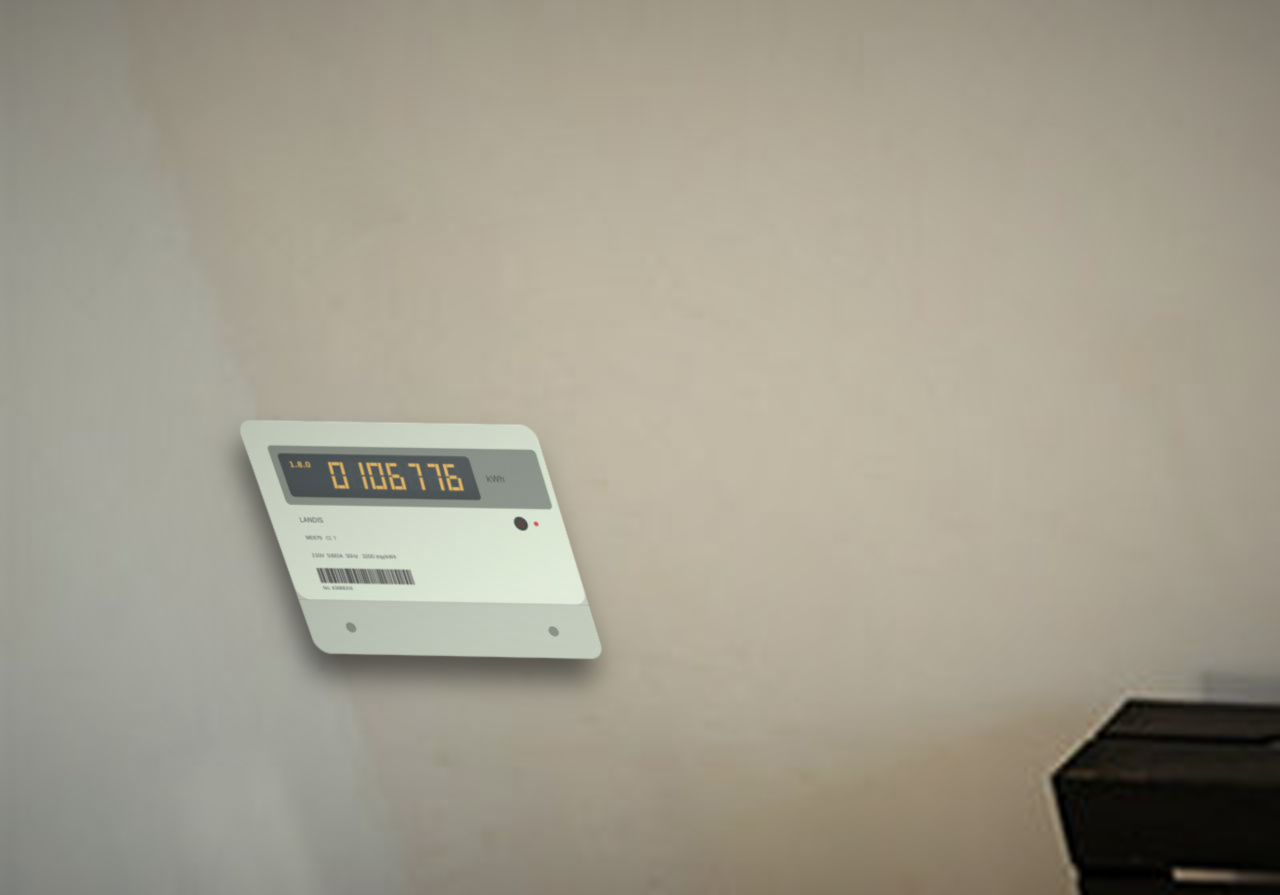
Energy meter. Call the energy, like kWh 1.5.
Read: kWh 106776
